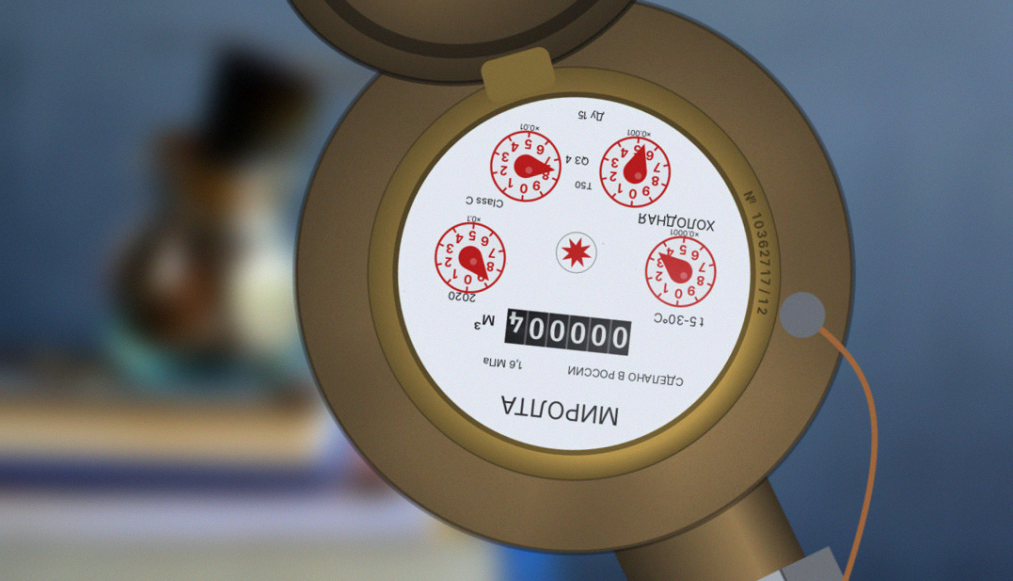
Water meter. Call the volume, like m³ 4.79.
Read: m³ 3.8753
